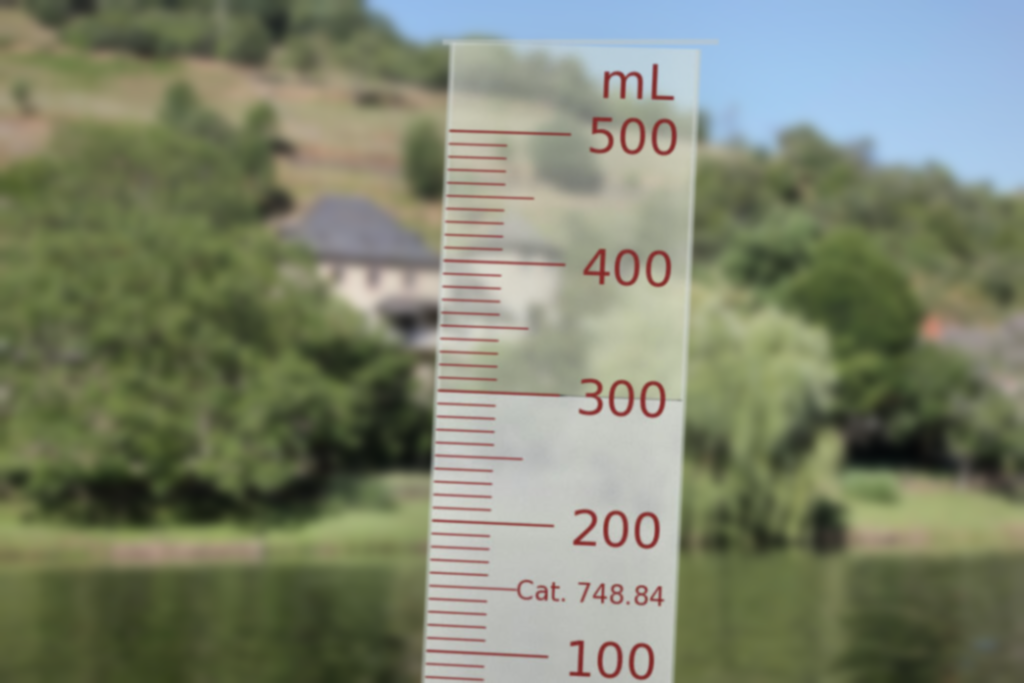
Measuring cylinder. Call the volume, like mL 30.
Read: mL 300
